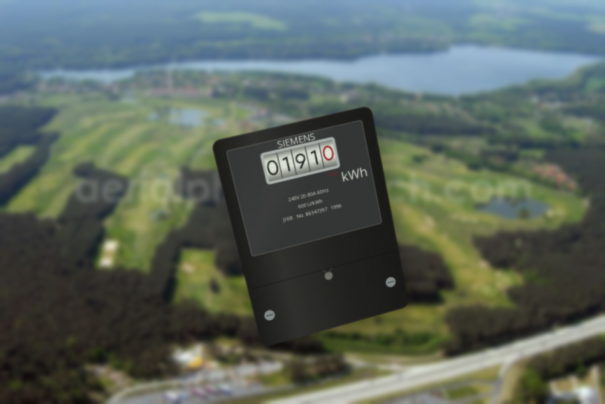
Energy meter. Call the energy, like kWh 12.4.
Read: kWh 191.0
